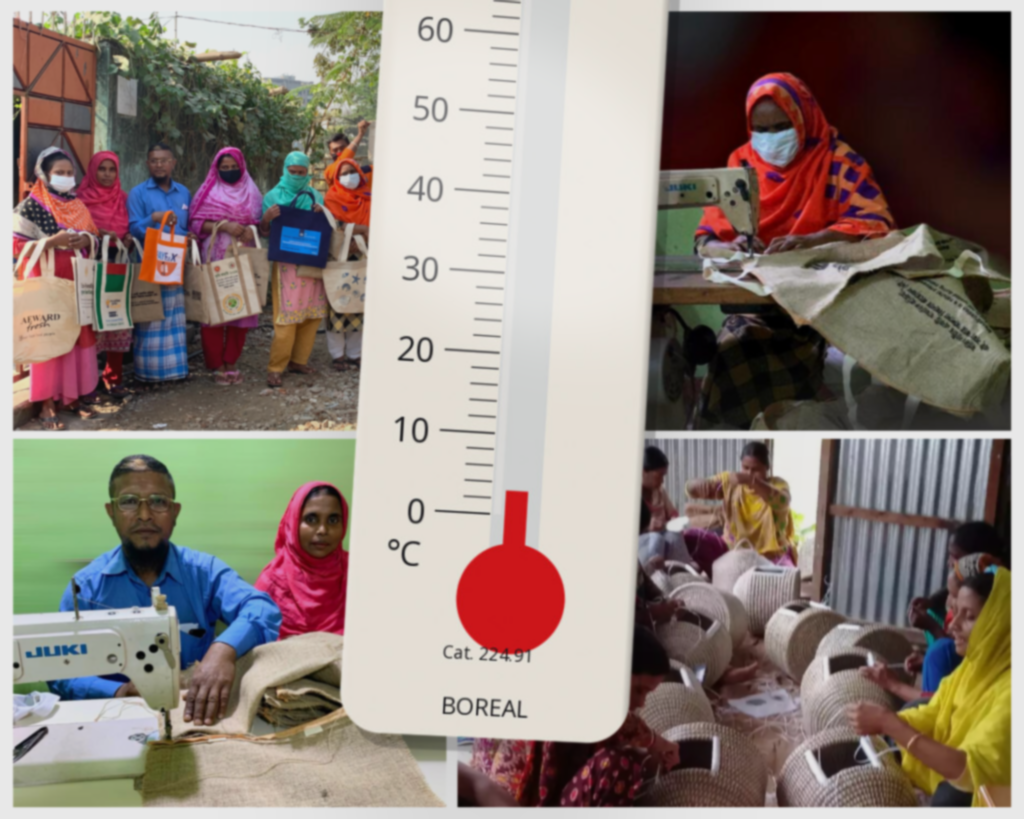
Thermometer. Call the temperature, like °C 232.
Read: °C 3
